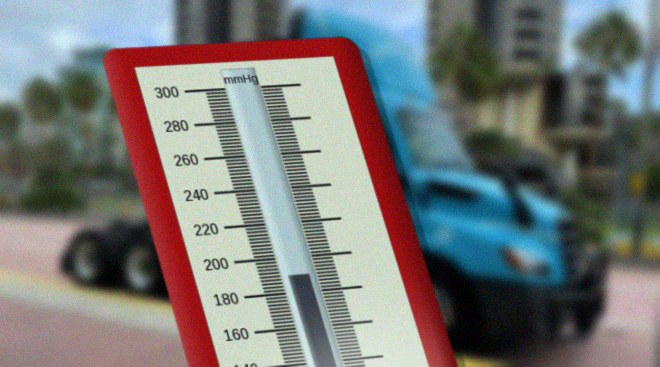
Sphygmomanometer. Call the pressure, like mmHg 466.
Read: mmHg 190
